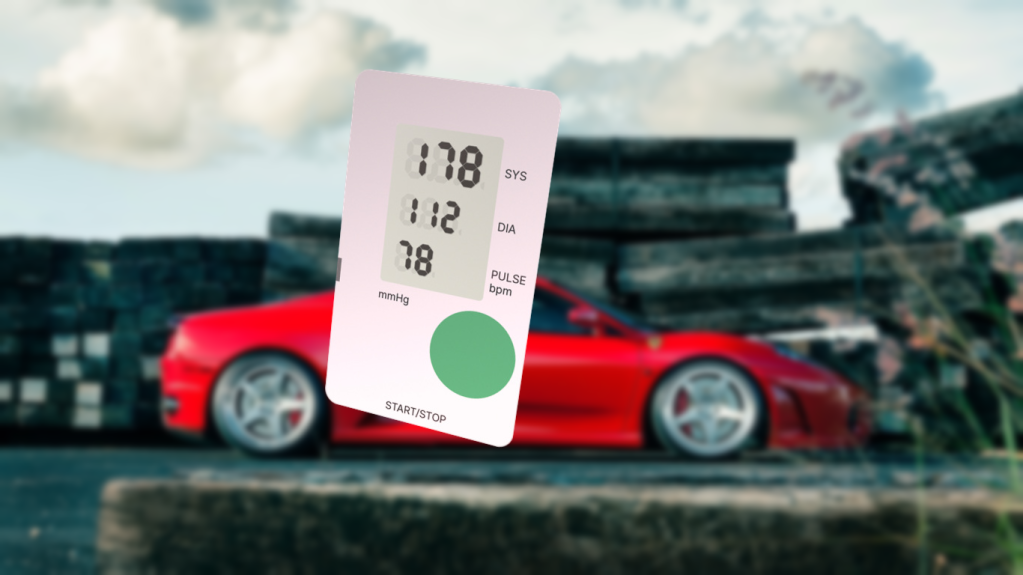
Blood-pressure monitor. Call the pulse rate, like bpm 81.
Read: bpm 78
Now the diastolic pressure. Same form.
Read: mmHg 112
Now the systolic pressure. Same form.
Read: mmHg 178
